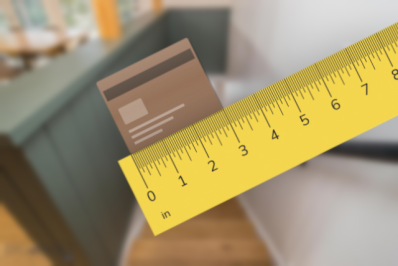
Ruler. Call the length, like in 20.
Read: in 3
